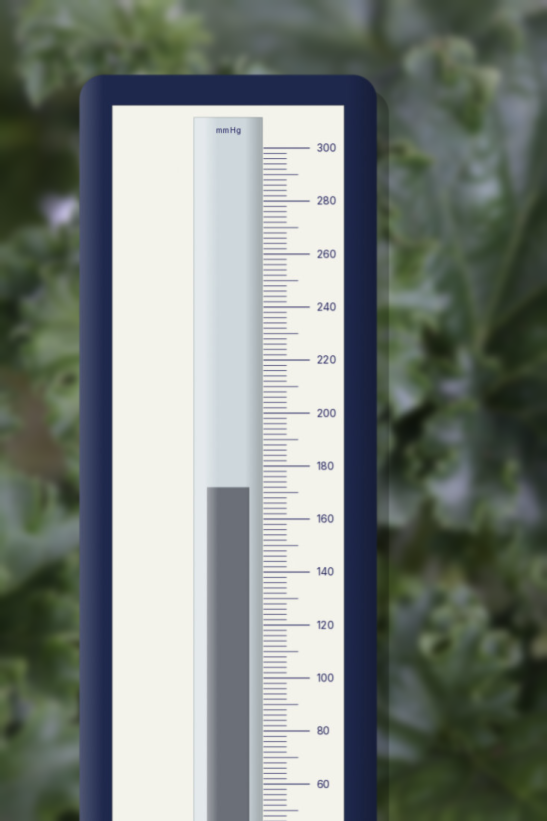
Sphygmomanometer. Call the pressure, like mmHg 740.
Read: mmHg 172
